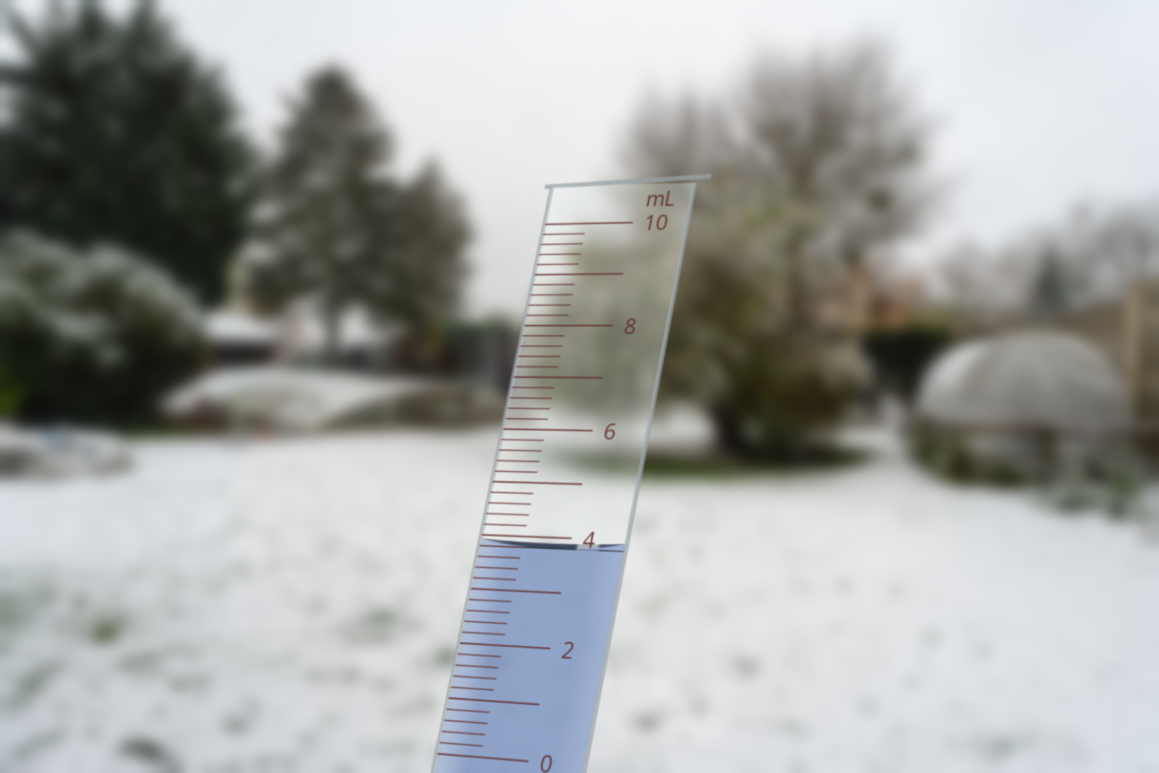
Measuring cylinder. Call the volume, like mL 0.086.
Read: mL 3.8
